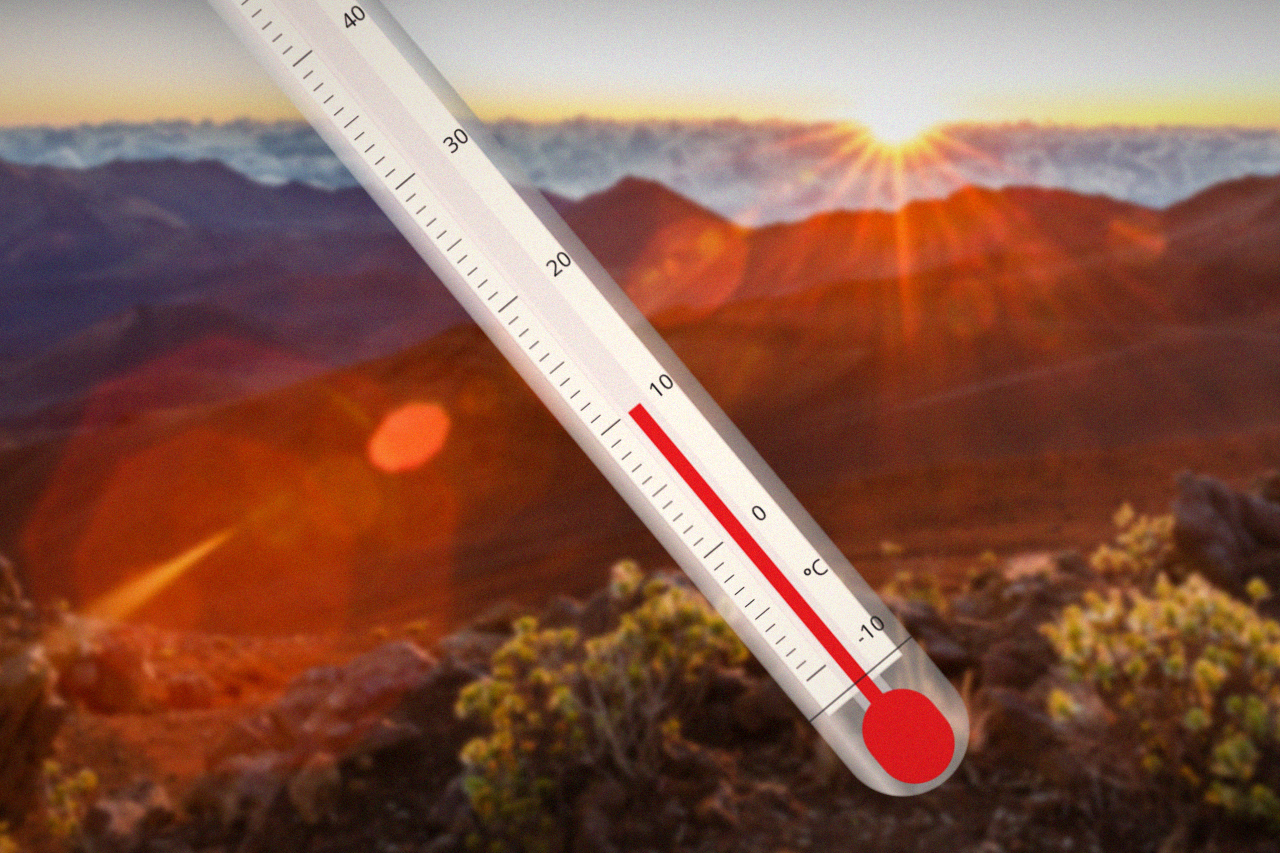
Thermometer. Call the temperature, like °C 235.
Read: °C 10
